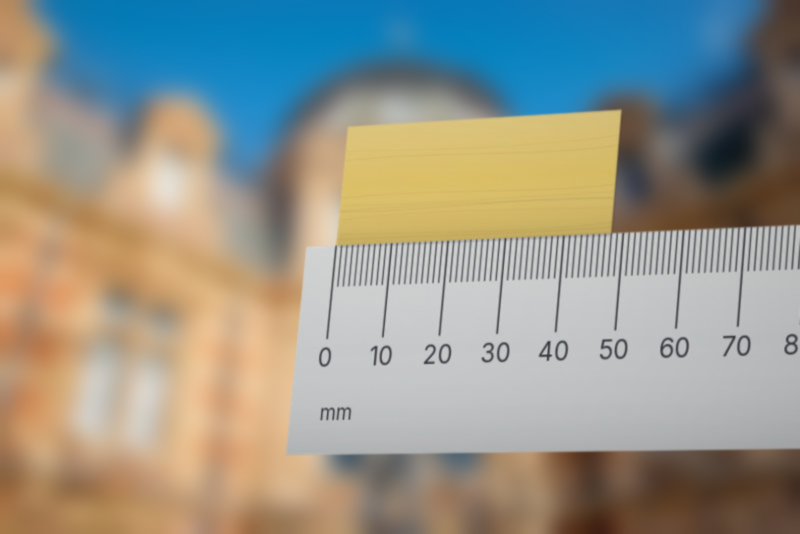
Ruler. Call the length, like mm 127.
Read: mm 48
